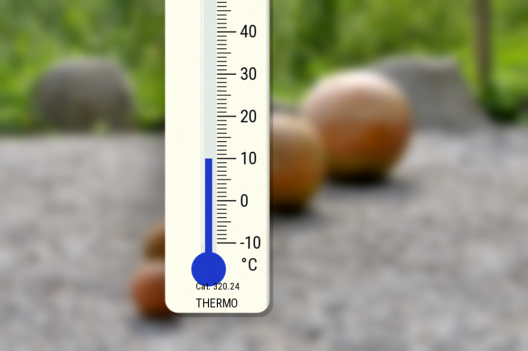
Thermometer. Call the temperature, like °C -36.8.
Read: °C 10
